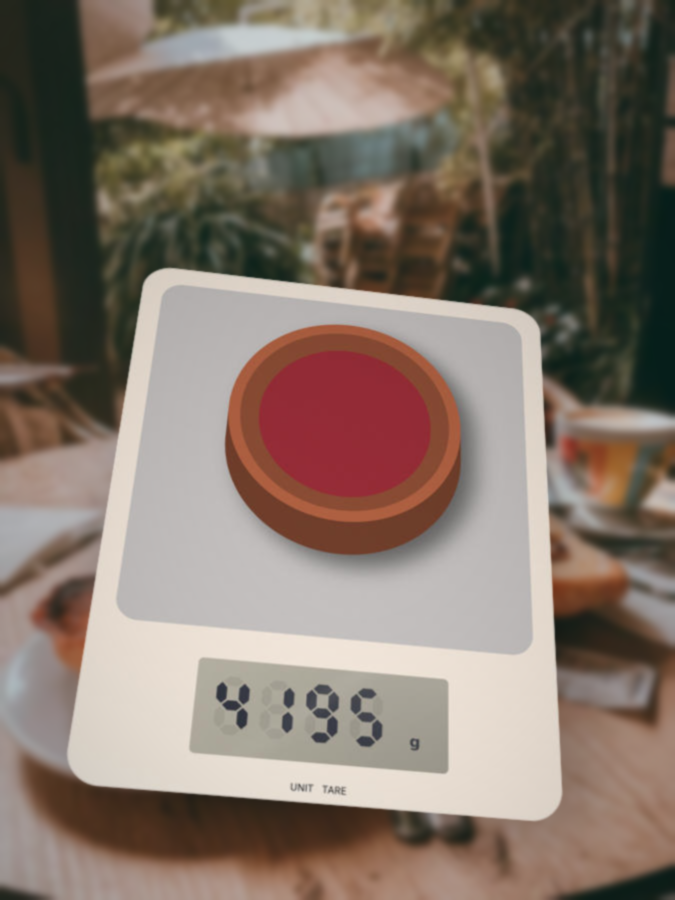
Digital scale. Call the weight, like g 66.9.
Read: g 4195
